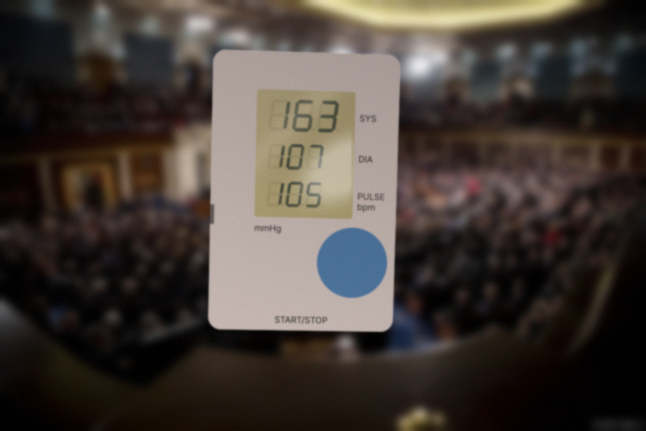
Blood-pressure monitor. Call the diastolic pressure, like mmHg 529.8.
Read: mmHg 107
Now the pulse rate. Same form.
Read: bpm 105
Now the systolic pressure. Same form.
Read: mmHg 163
